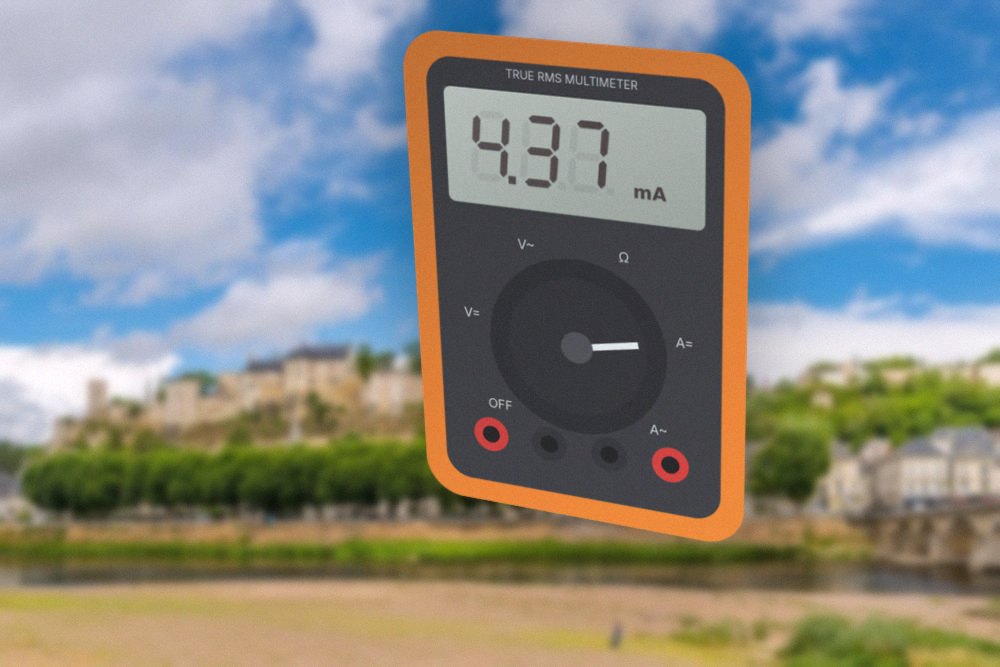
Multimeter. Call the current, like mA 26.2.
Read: mA 4.37
